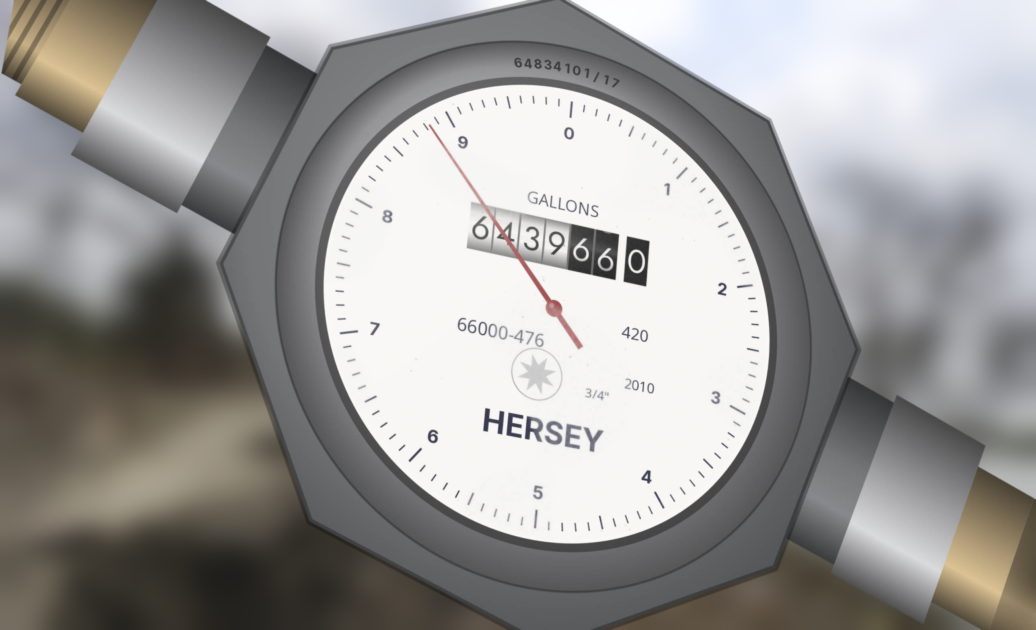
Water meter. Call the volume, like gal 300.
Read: gal 6439658.8
